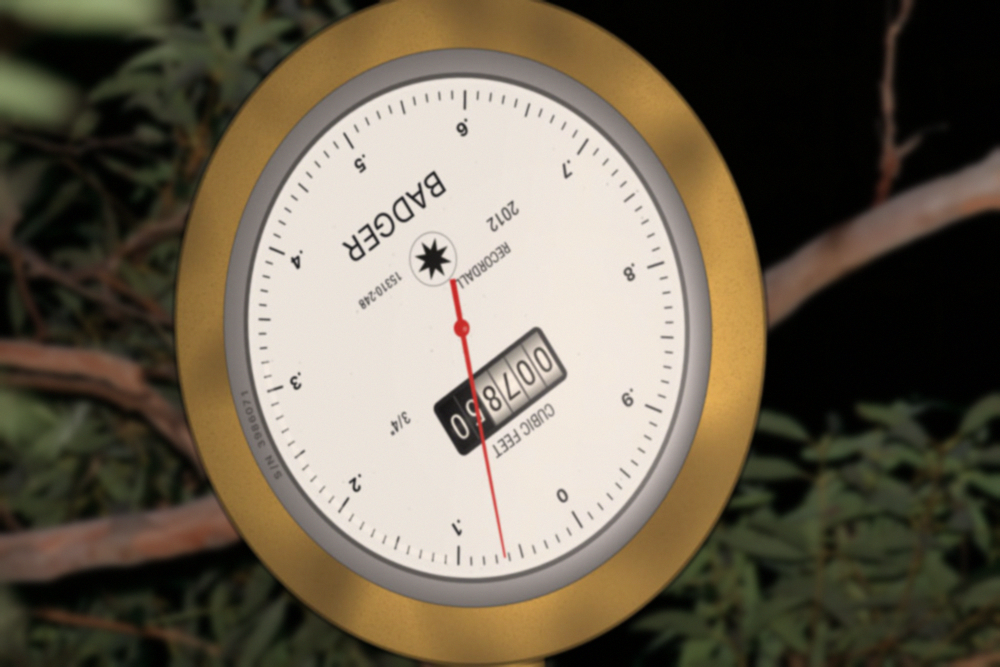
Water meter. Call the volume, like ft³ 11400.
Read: ft³ 7850.06
